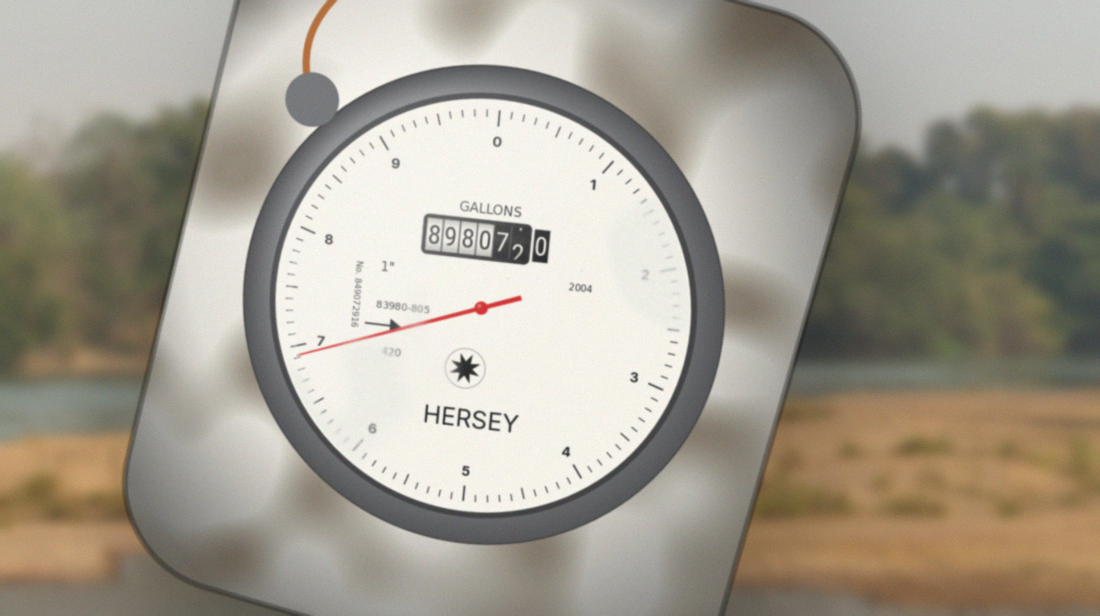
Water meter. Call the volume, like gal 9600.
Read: gal 8980716.9
